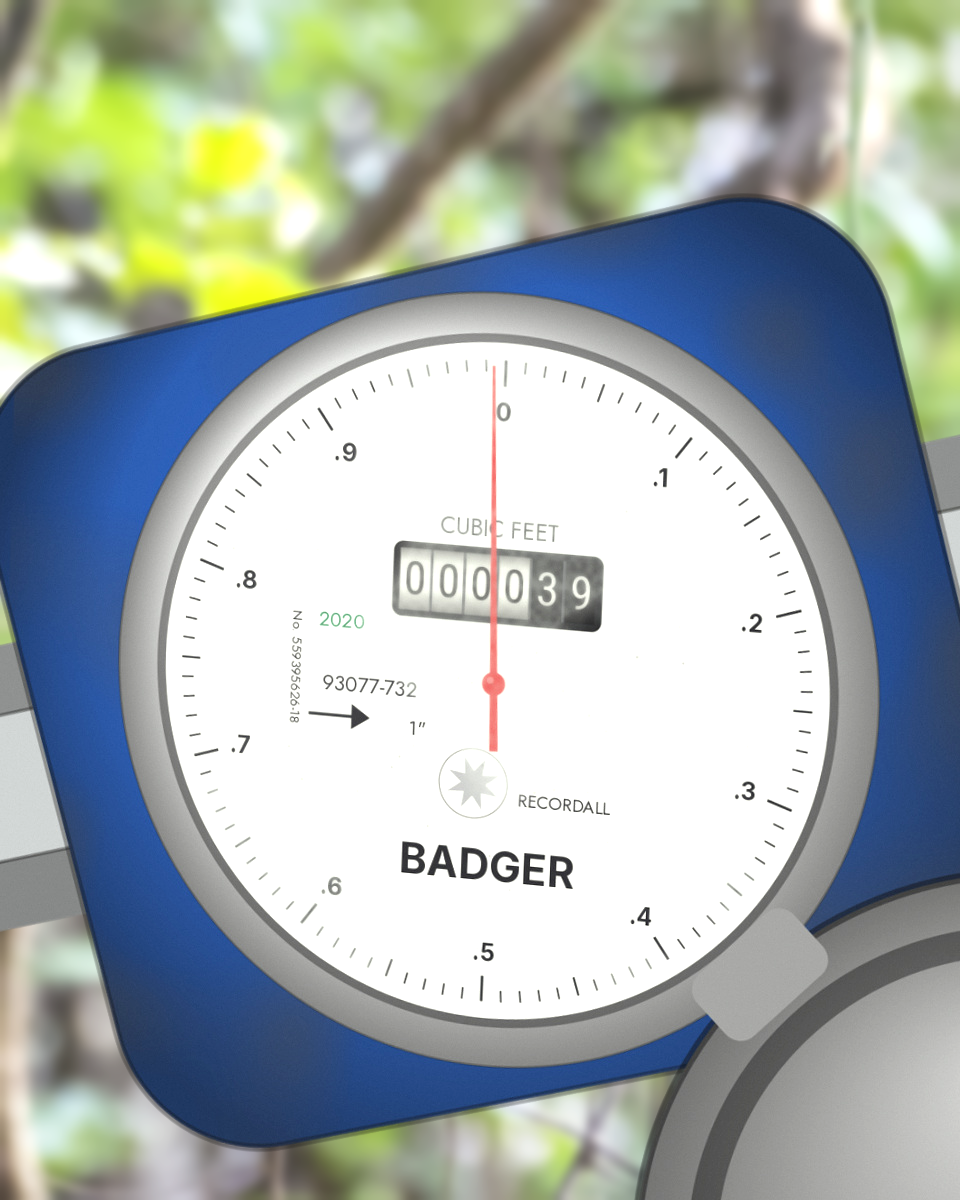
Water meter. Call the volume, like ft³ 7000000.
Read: ft³ 38.99
